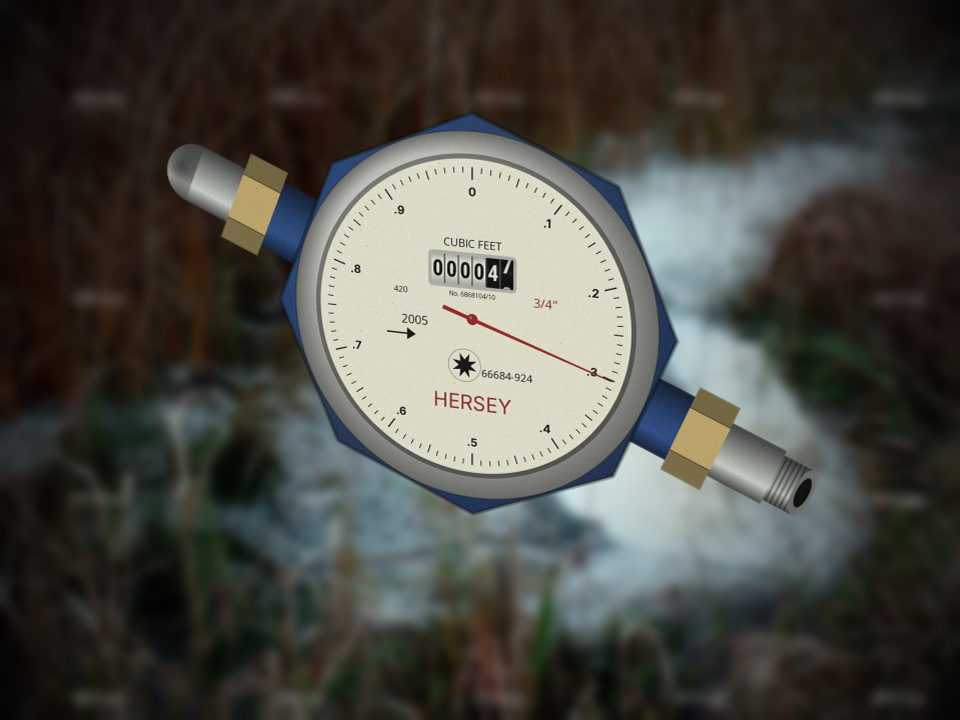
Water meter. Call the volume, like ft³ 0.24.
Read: ft³ 47.30
